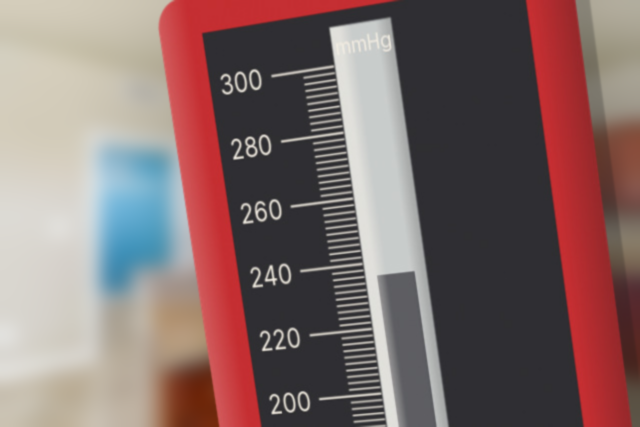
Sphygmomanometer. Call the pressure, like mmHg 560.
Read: mmHg 236
